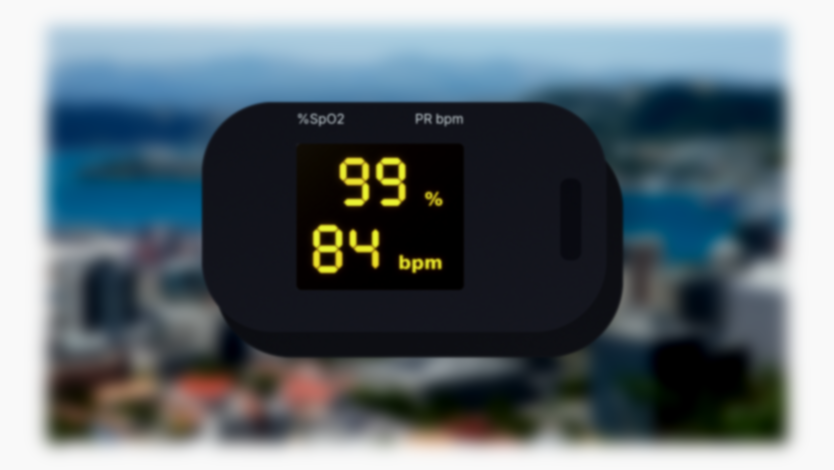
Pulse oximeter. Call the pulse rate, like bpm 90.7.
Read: bpm 84
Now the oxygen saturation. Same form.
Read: % 99
